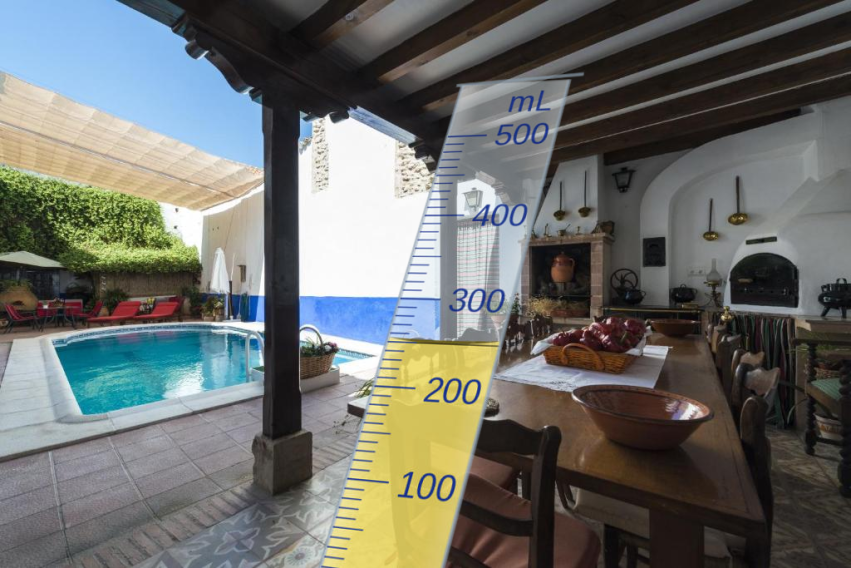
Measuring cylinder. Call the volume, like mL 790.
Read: mL 250
